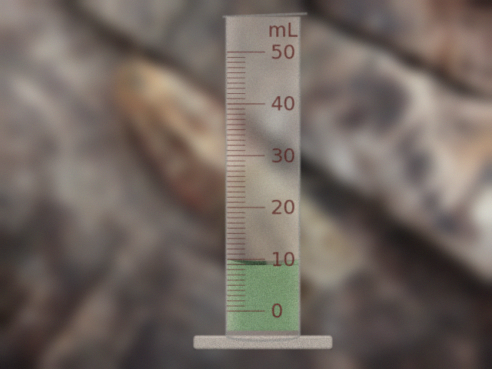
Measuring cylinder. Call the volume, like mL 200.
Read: mL 9
